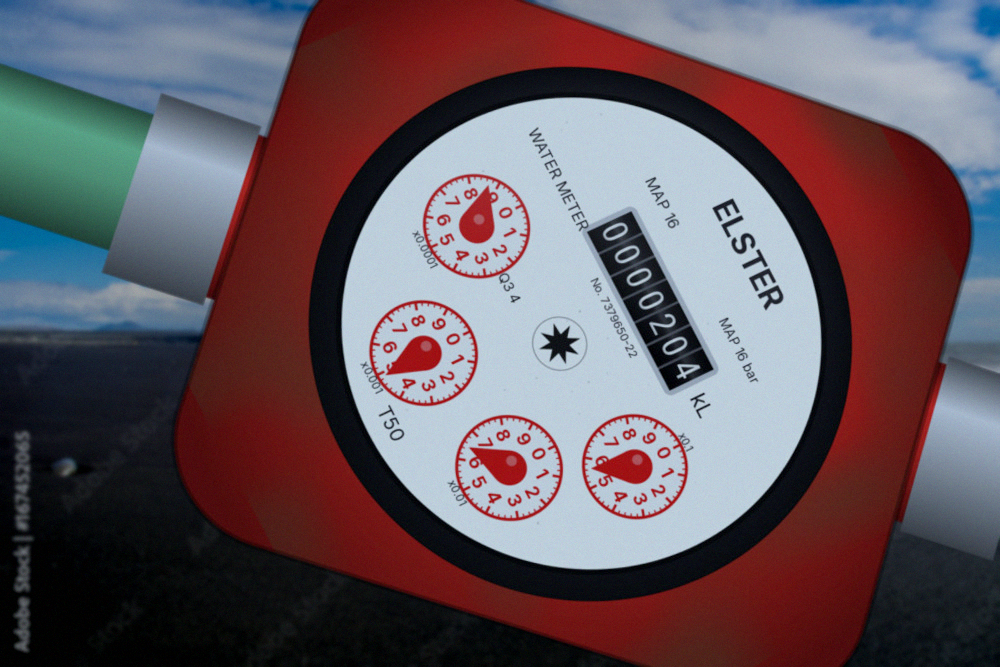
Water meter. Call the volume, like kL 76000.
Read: kL 204.5648
